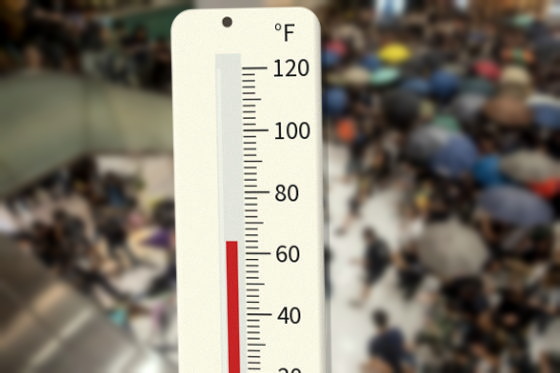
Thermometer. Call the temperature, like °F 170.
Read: °F 64
